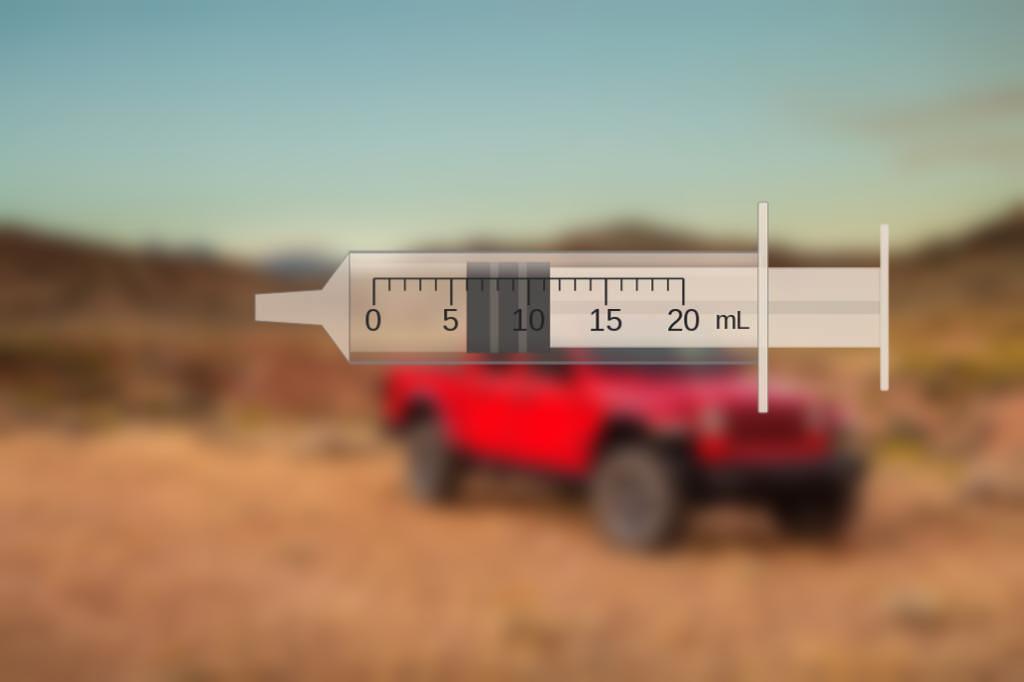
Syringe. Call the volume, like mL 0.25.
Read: mL 6
